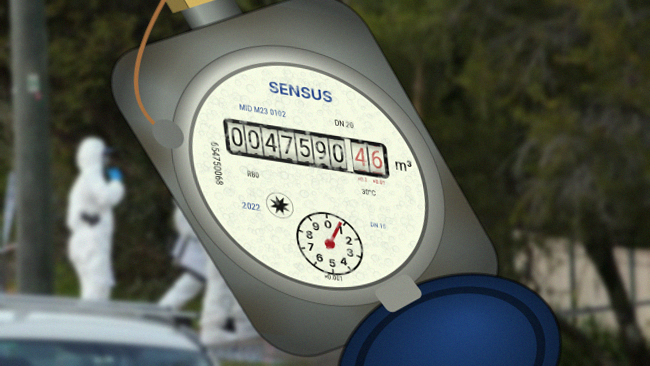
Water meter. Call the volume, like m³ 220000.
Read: m³ 47590.460
